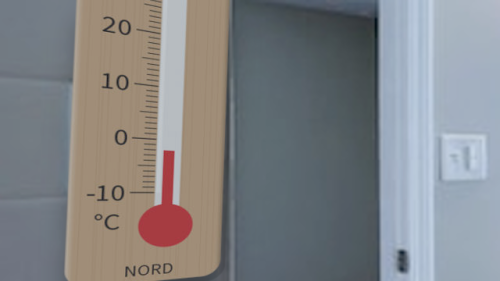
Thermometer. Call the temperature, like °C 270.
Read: °C -2
